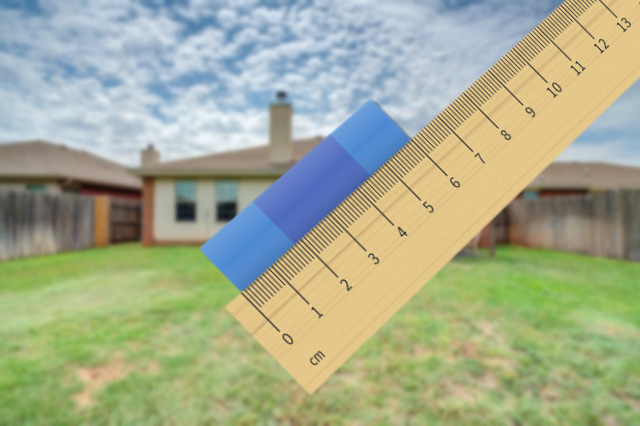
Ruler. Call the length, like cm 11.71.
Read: cm 6
